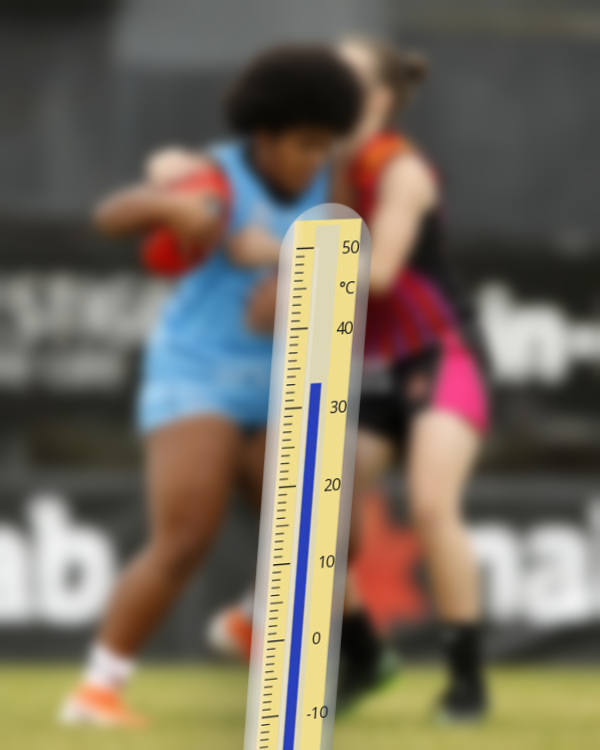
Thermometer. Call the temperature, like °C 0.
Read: °C 33
